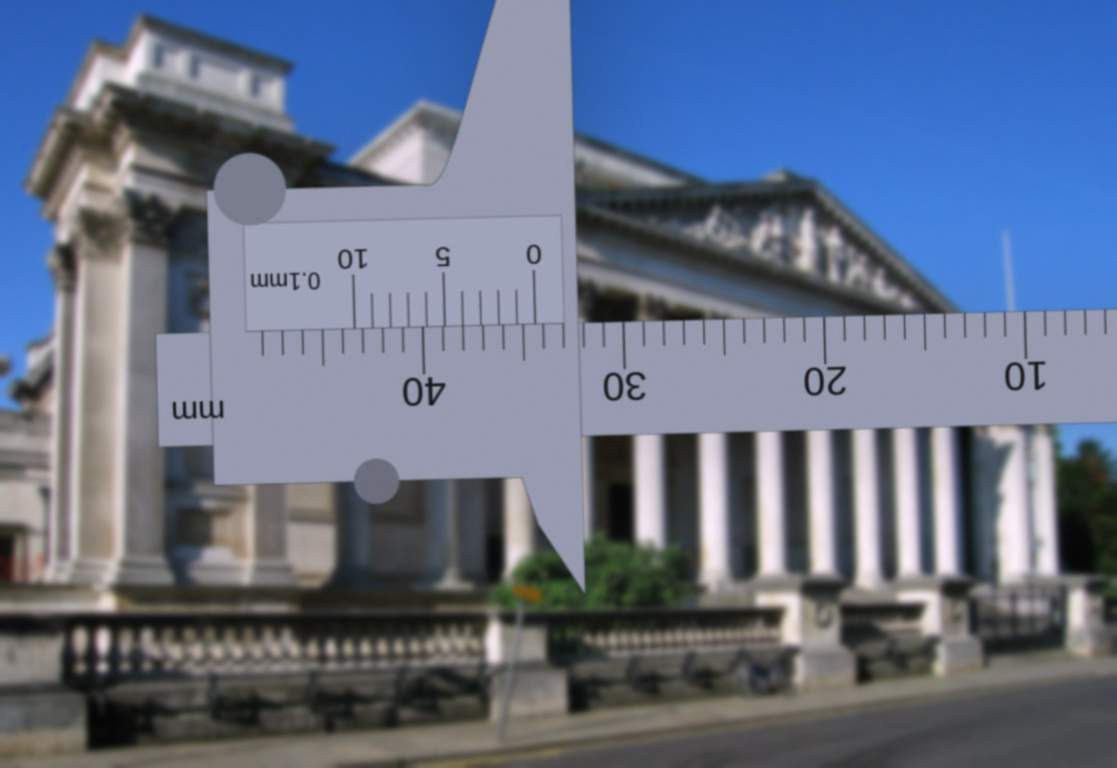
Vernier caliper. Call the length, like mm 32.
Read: mm 34.4
